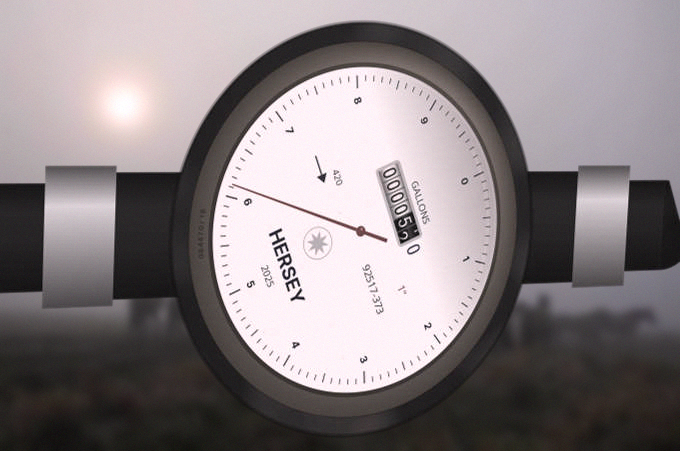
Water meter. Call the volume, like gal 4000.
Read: gal 516.1
